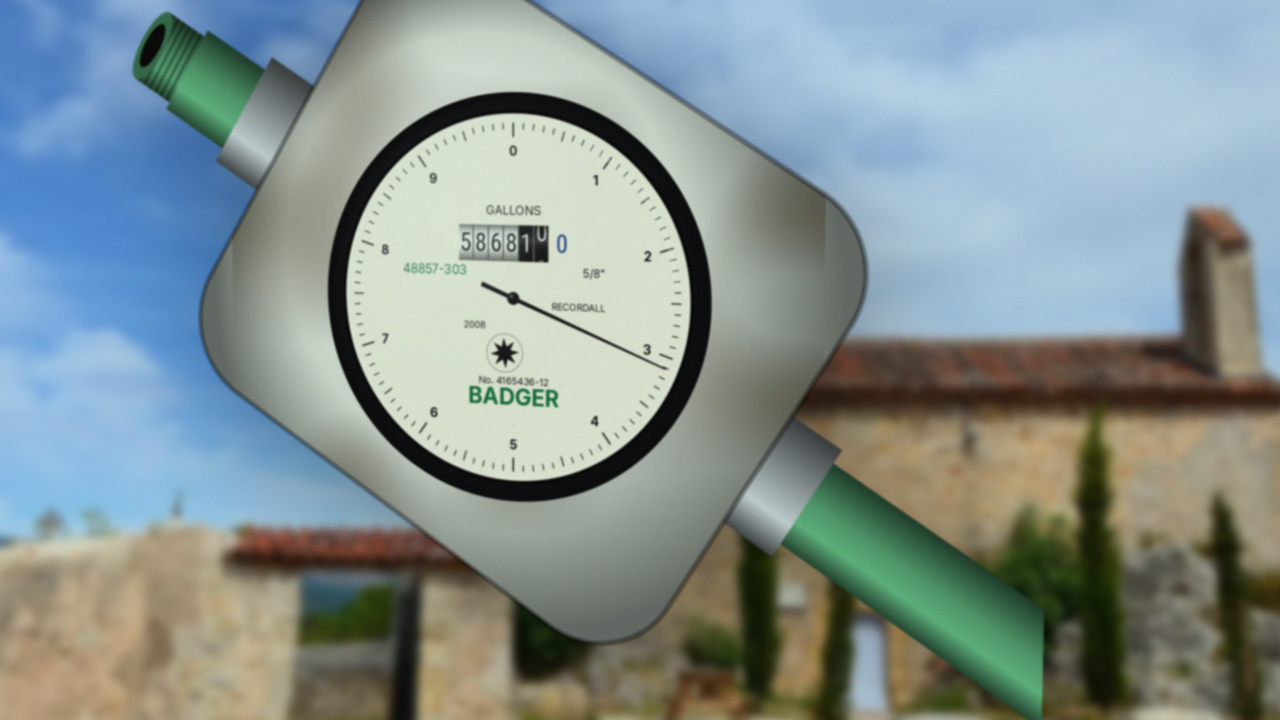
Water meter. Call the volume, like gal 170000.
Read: gal 5868103.1
